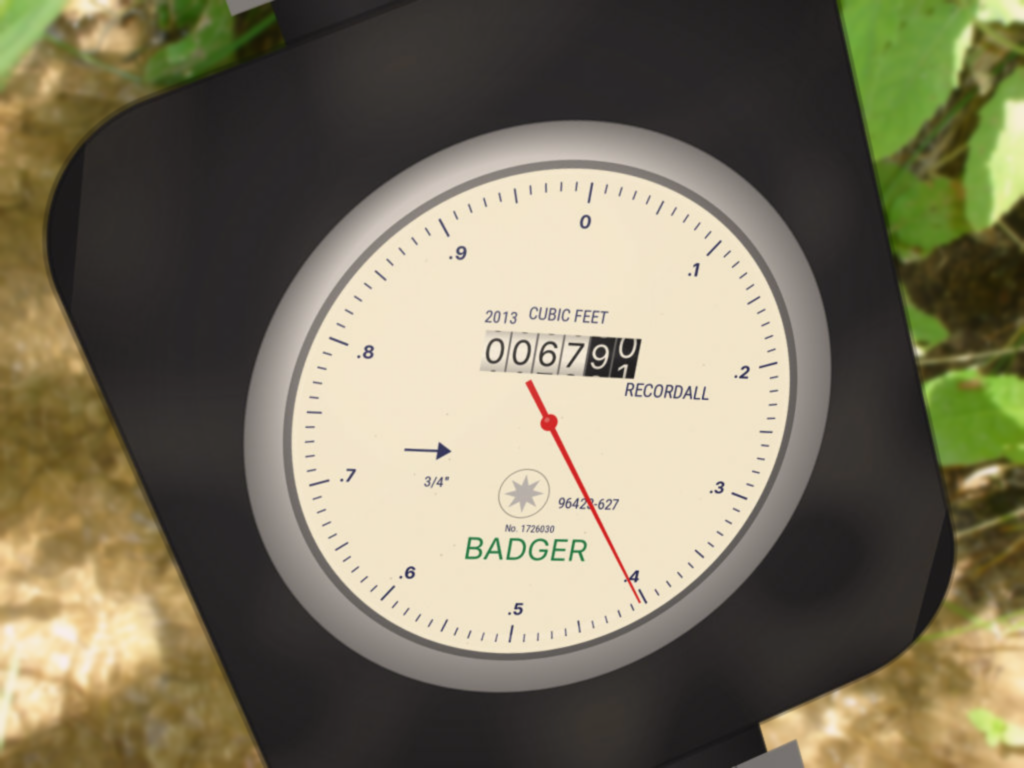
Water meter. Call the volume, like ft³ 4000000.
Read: ft³ 6790.40
